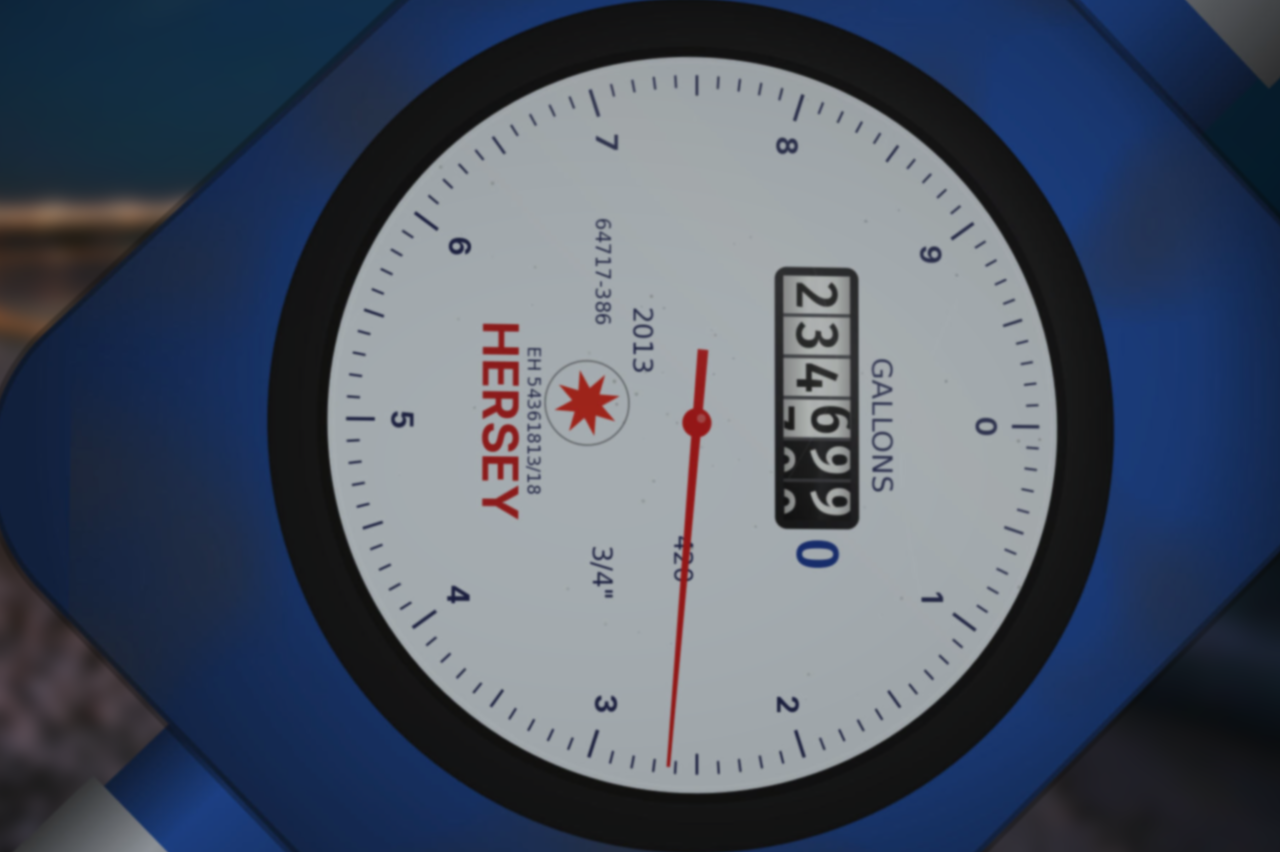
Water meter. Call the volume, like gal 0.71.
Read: gal 2346992.6
